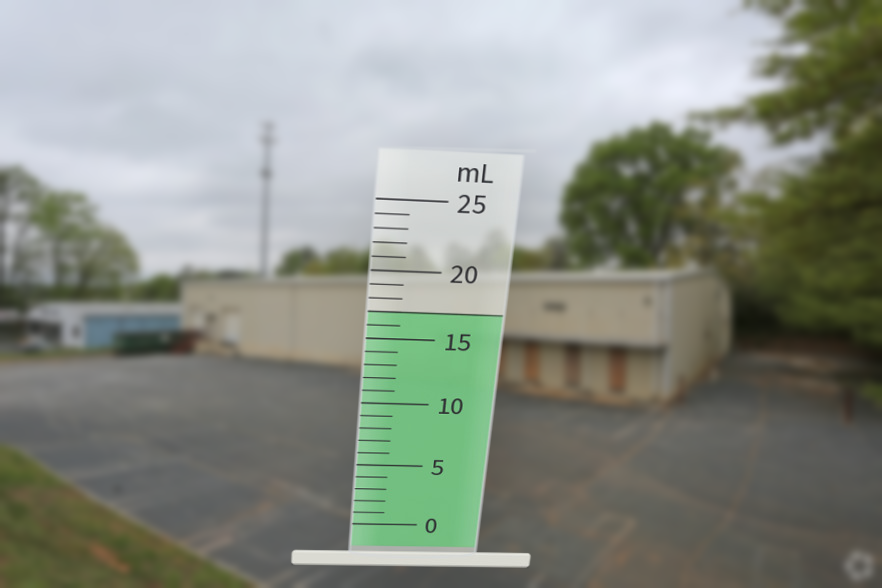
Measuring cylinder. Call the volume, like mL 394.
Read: mL 17
